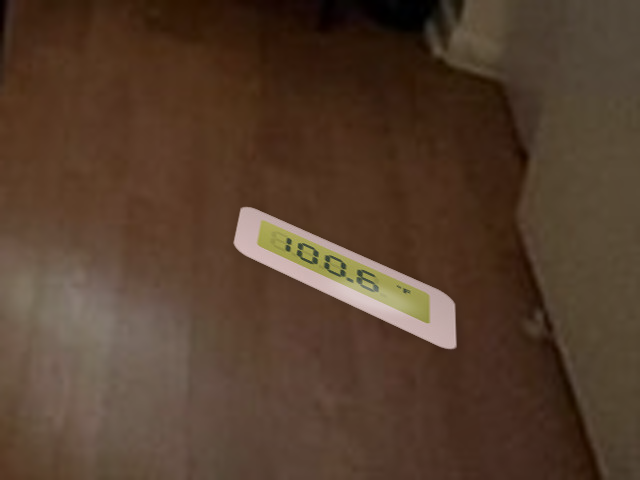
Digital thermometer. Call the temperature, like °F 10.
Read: °F 100.6
